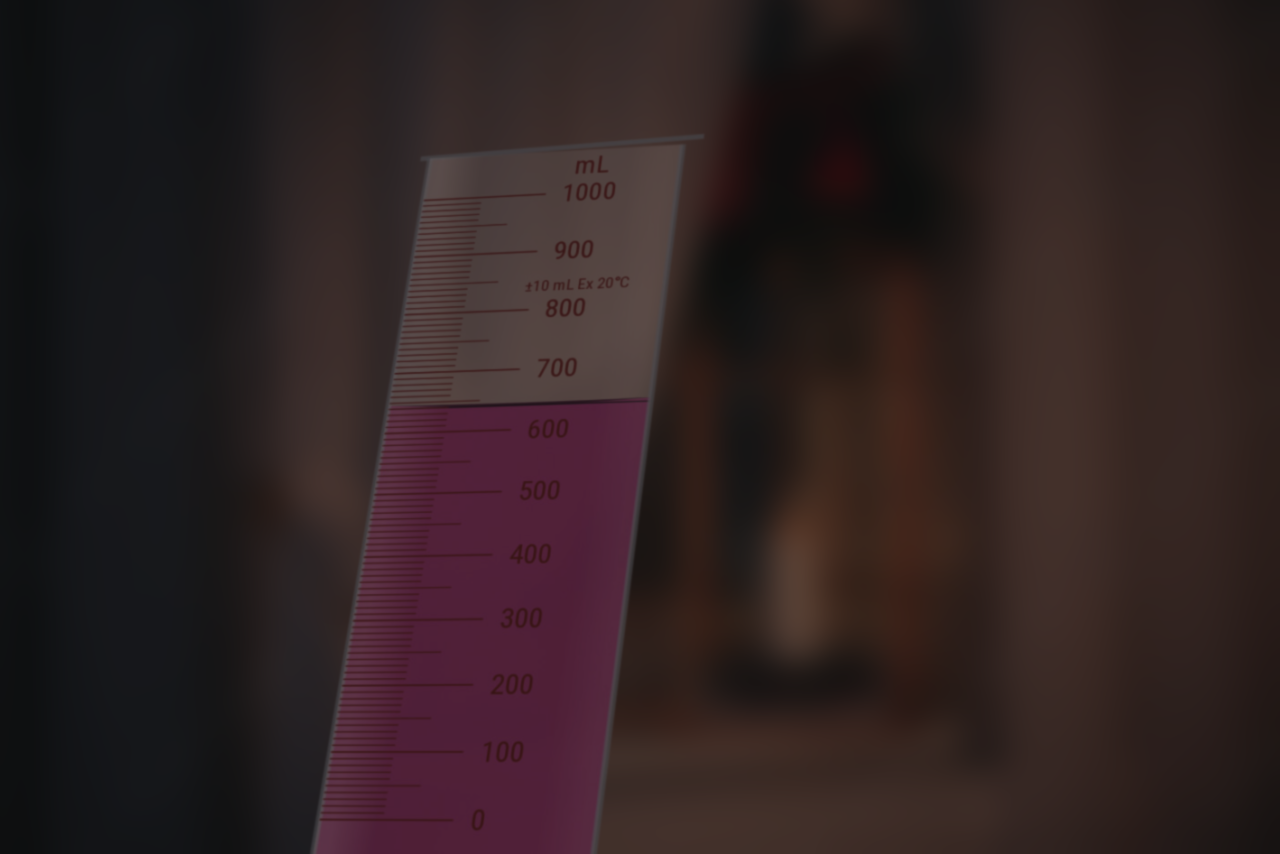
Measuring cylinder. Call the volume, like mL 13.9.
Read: mL 640
